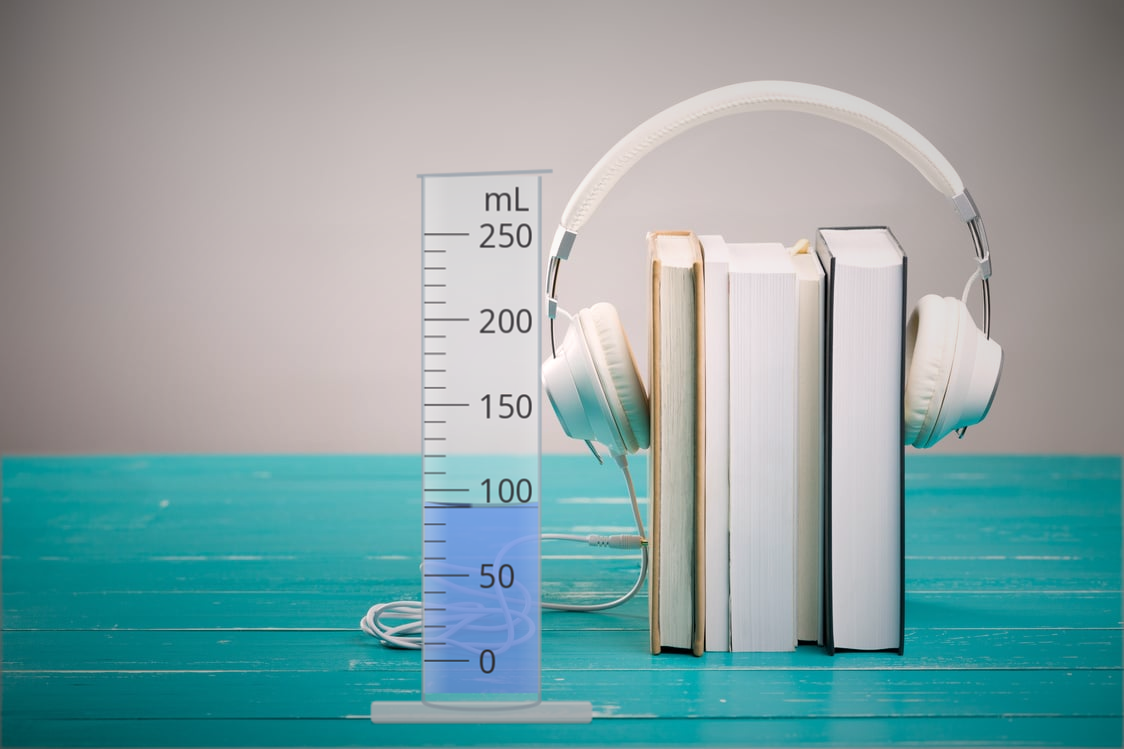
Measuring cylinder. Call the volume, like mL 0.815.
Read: mL 90
